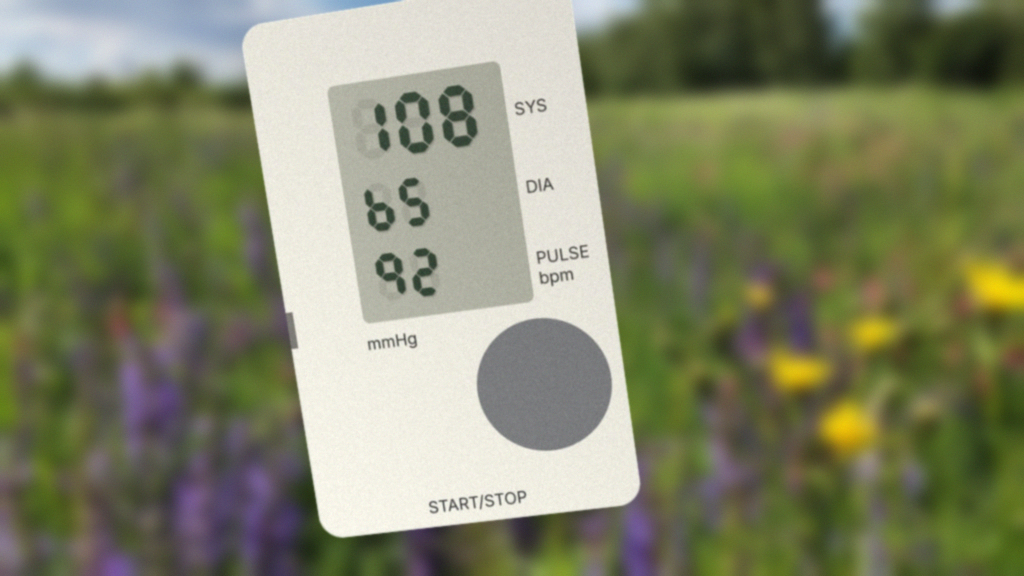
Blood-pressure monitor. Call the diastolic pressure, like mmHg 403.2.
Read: mmHg 65
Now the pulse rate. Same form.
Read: bpm 92
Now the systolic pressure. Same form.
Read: mmHg 108
